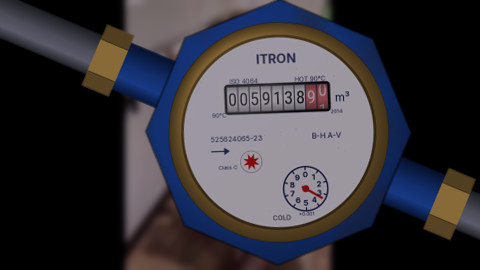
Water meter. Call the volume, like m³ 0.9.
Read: m³ 59138.903
